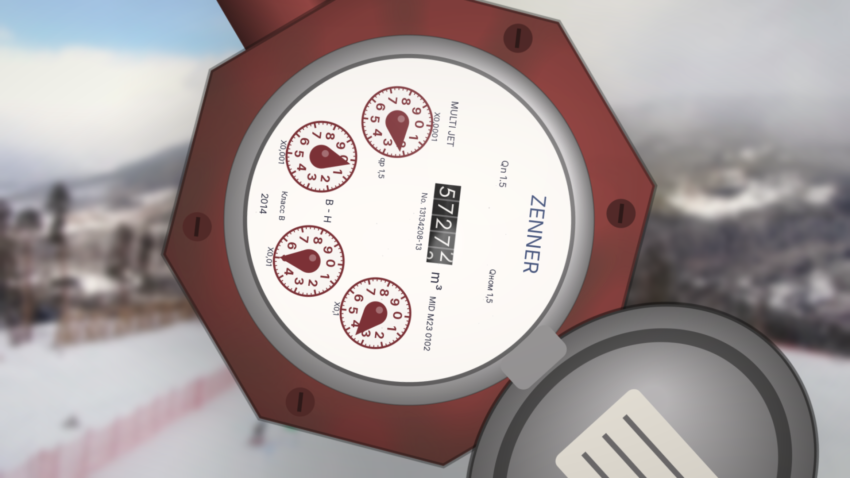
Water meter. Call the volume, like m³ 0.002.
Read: m³ 57272.3502
